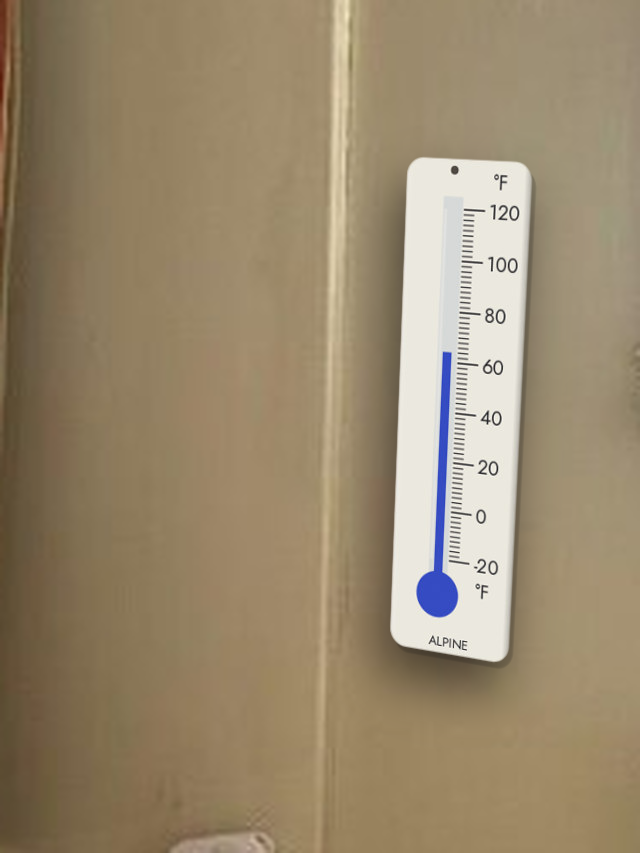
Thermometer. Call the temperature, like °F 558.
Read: °F 64
